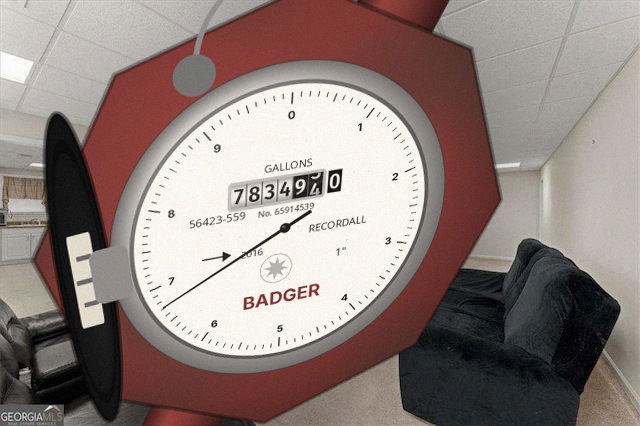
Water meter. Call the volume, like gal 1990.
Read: gal 7834936.7
